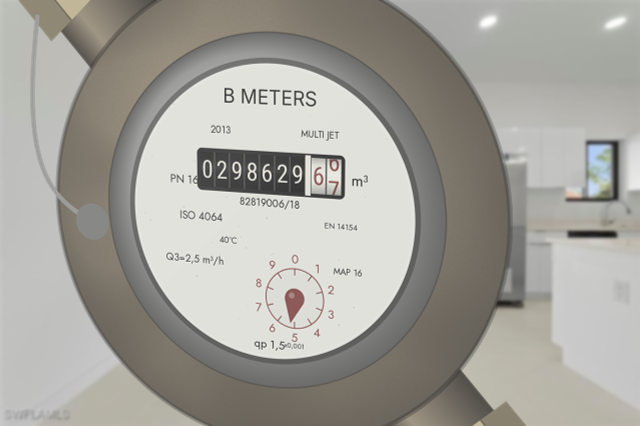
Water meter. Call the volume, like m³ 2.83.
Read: m³ 298629.665
